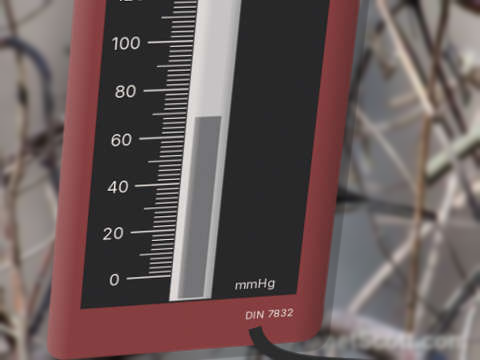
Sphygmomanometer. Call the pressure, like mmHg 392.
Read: mmHg 68
